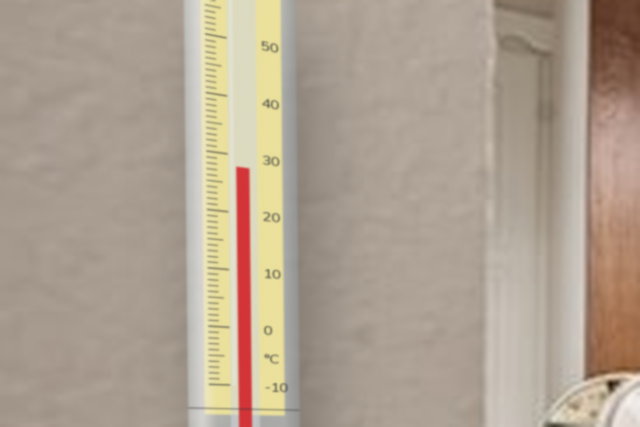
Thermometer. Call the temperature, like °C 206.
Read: °C 28
